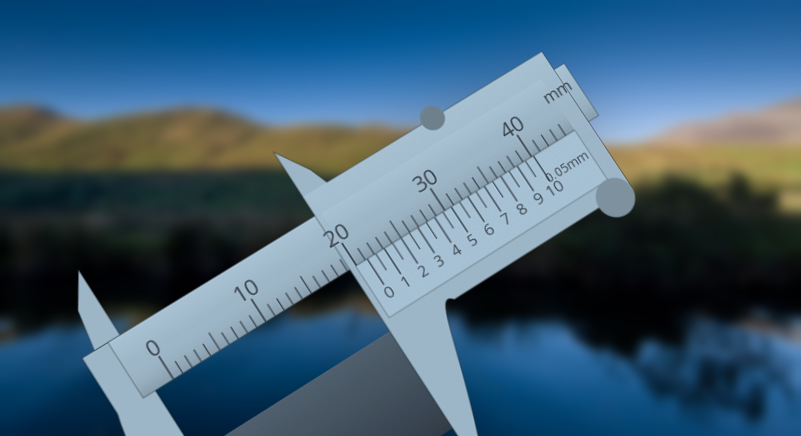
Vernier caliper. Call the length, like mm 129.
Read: mm 21.2
